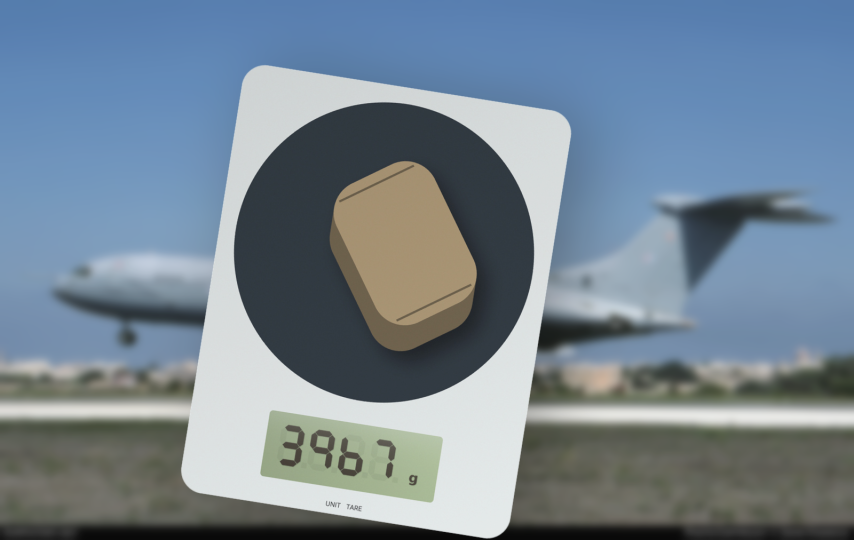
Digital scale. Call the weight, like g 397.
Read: g 3967
